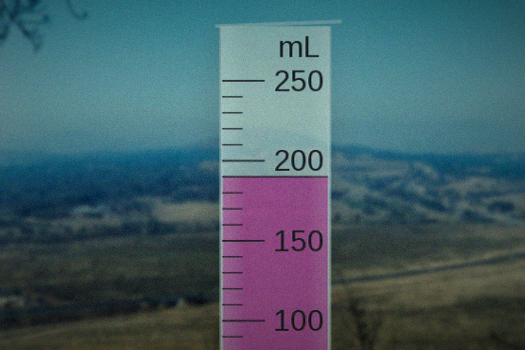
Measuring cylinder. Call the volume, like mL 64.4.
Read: mL 190
